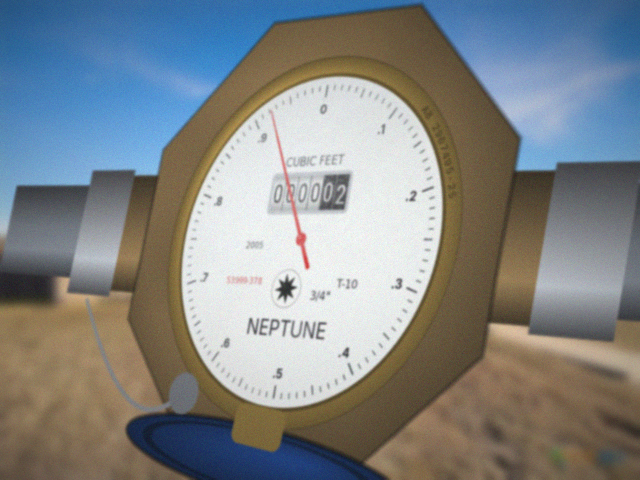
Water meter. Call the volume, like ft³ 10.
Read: ft³ 1.92
